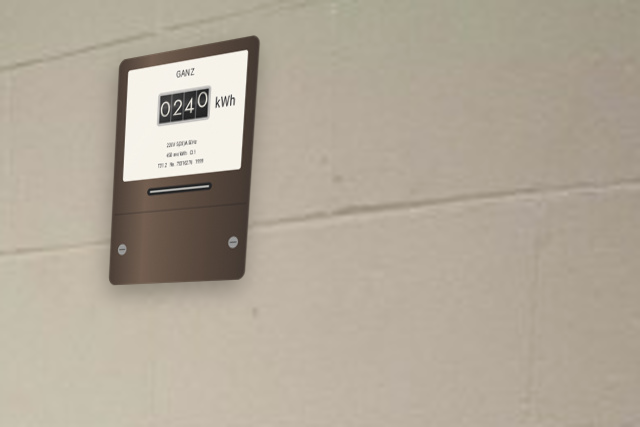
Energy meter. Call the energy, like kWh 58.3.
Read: kWh 240
